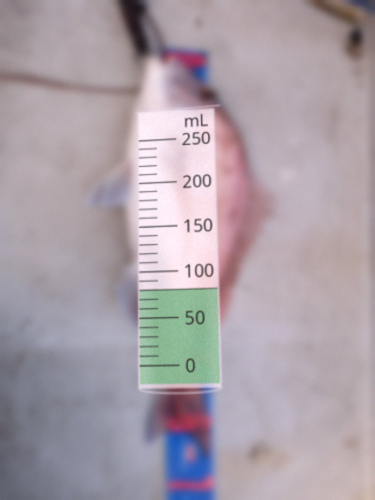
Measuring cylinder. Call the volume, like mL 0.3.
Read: mL 80
